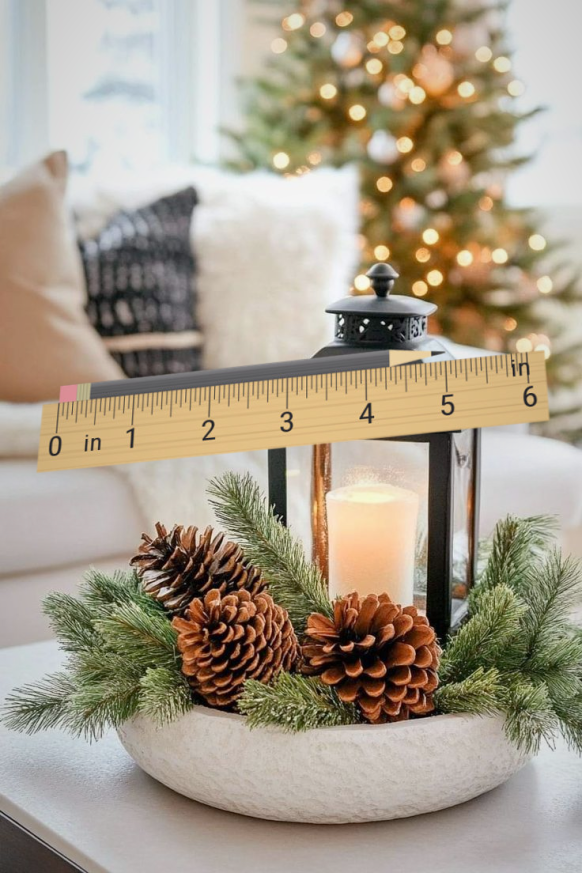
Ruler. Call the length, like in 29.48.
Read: in 5
